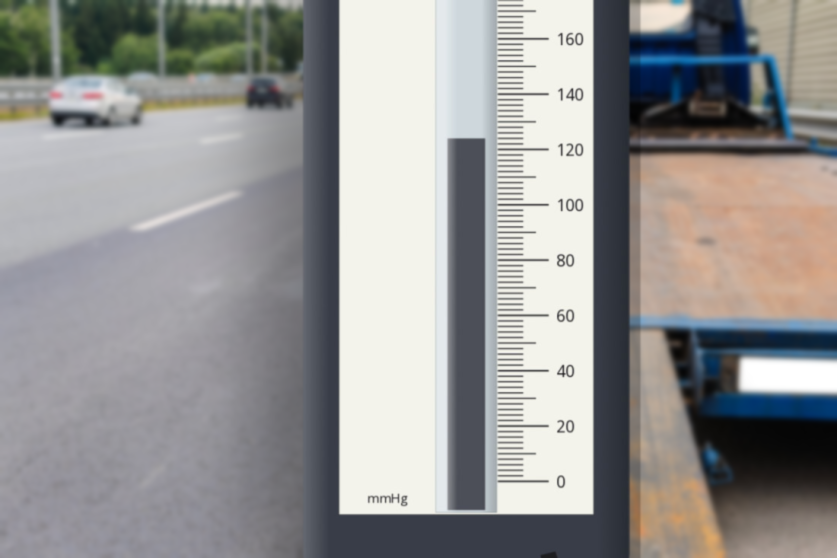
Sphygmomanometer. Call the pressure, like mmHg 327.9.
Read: mmHg 124
